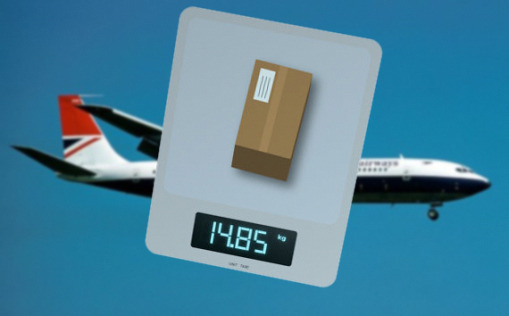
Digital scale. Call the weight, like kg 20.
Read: kg 14.85
